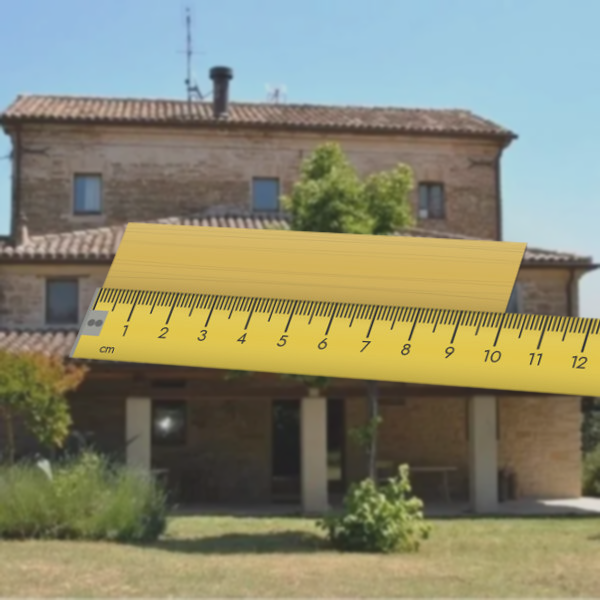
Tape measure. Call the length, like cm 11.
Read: cm 10
